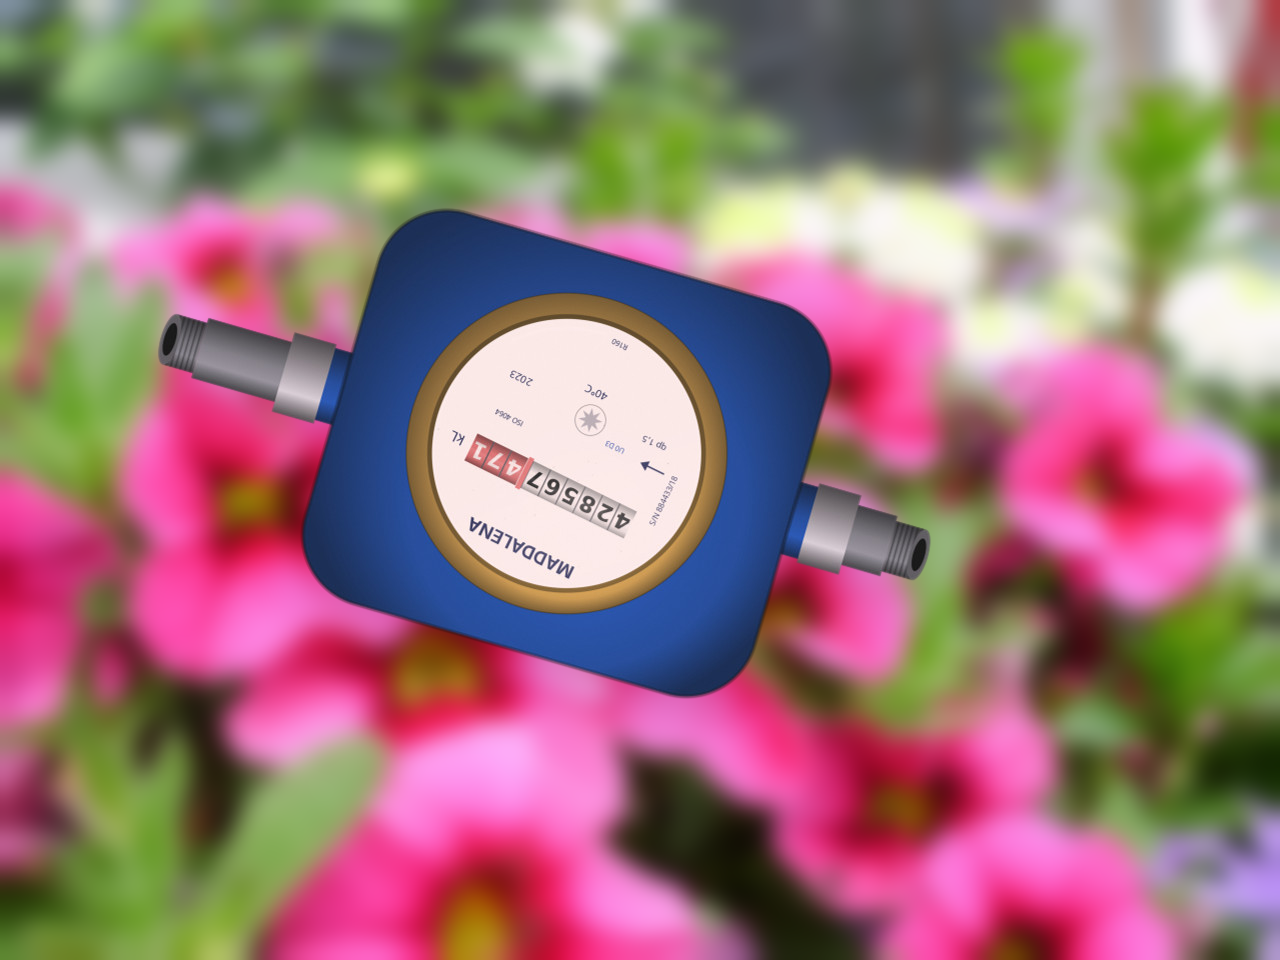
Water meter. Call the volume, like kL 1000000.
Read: kL 428567.471
